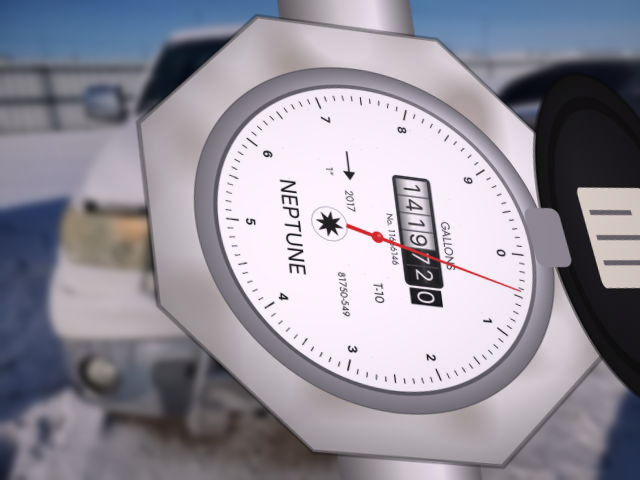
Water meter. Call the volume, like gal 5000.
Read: gal 1419720.4
